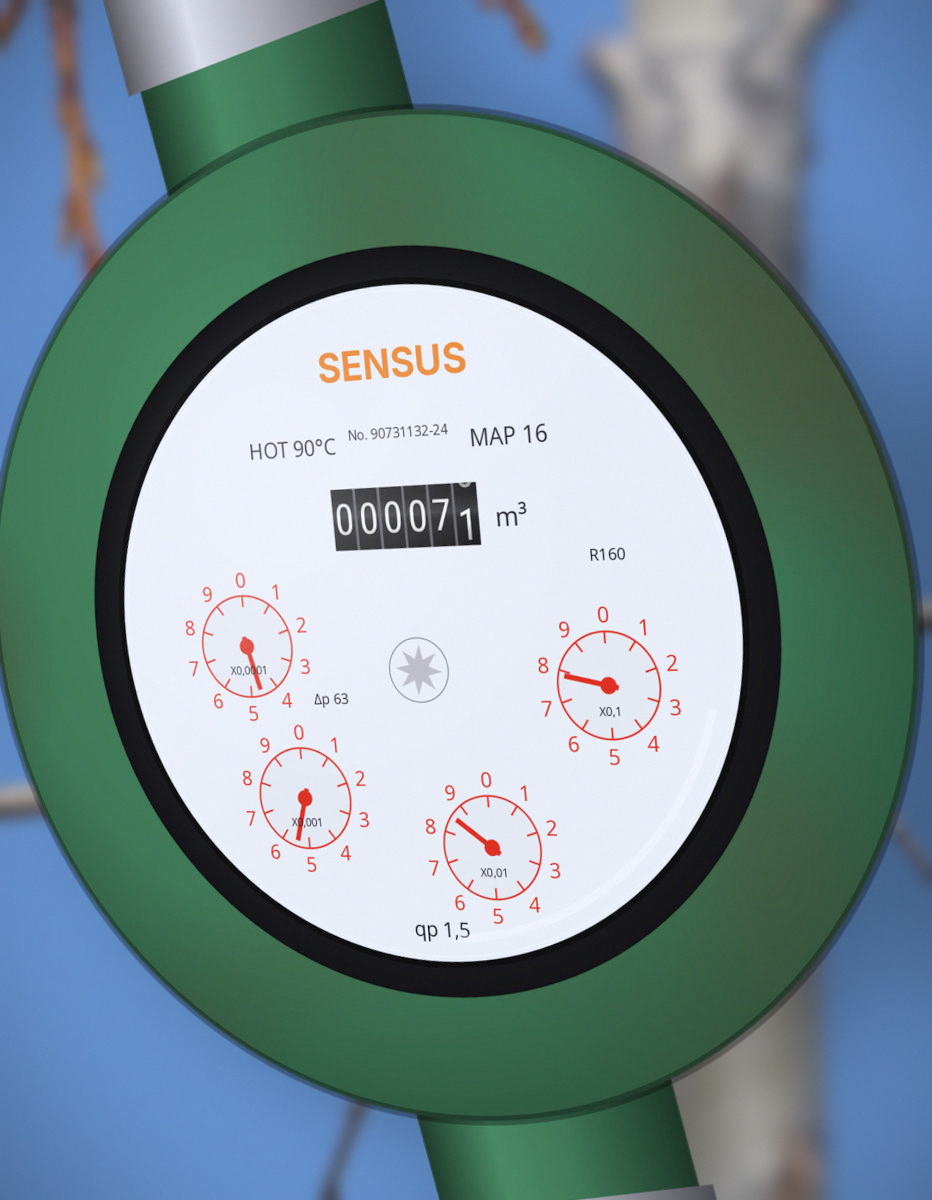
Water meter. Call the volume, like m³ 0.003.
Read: m³ 70.7854
